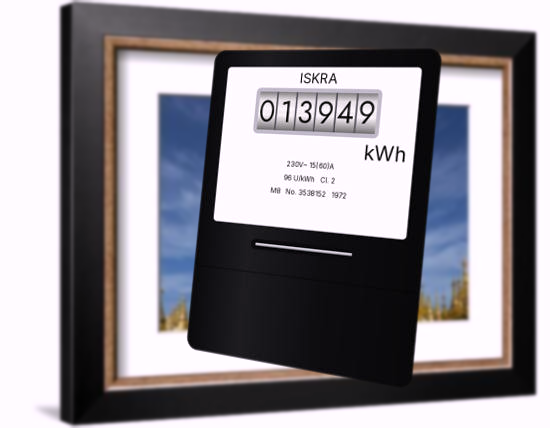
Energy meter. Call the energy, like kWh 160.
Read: kWh 13949
